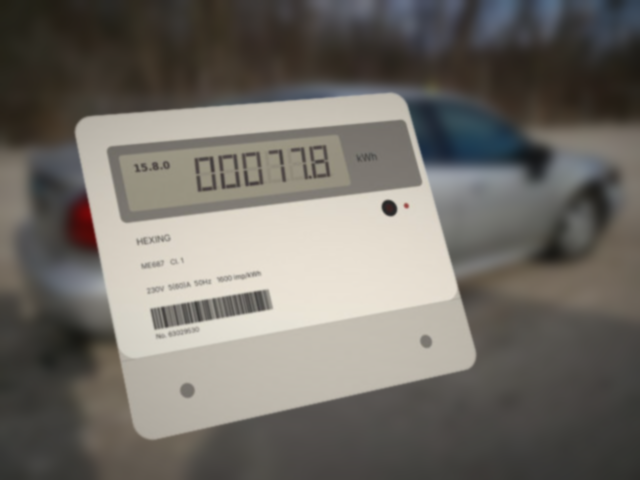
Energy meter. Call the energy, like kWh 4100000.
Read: kWh 77.8
